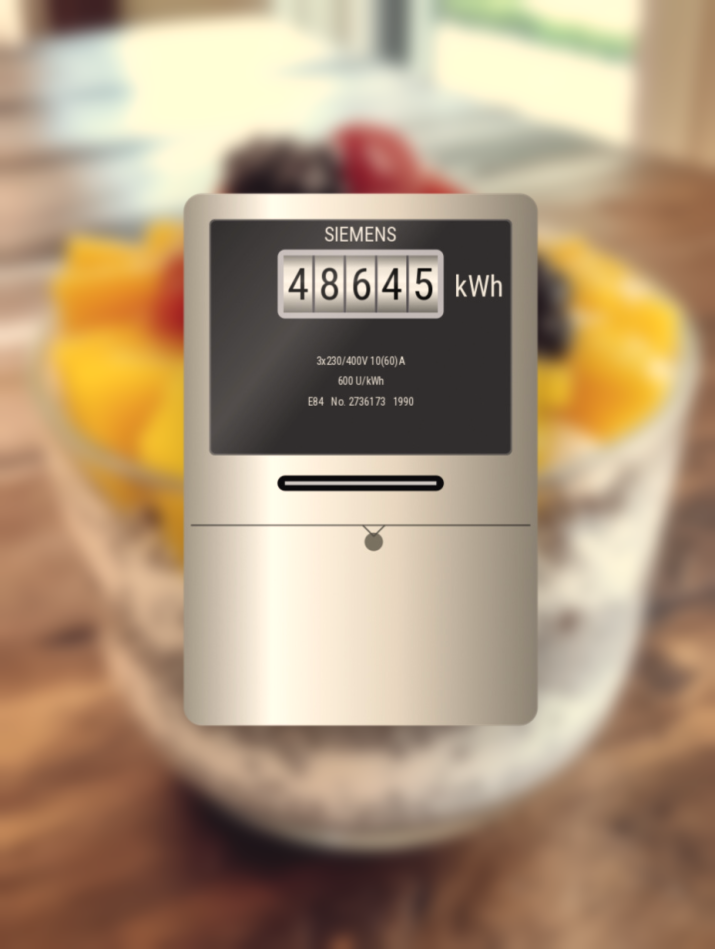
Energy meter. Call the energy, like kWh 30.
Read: kWh 48645
